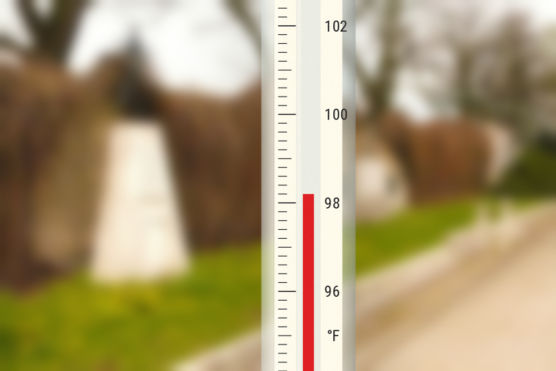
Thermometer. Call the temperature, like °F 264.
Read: °F 98.2
